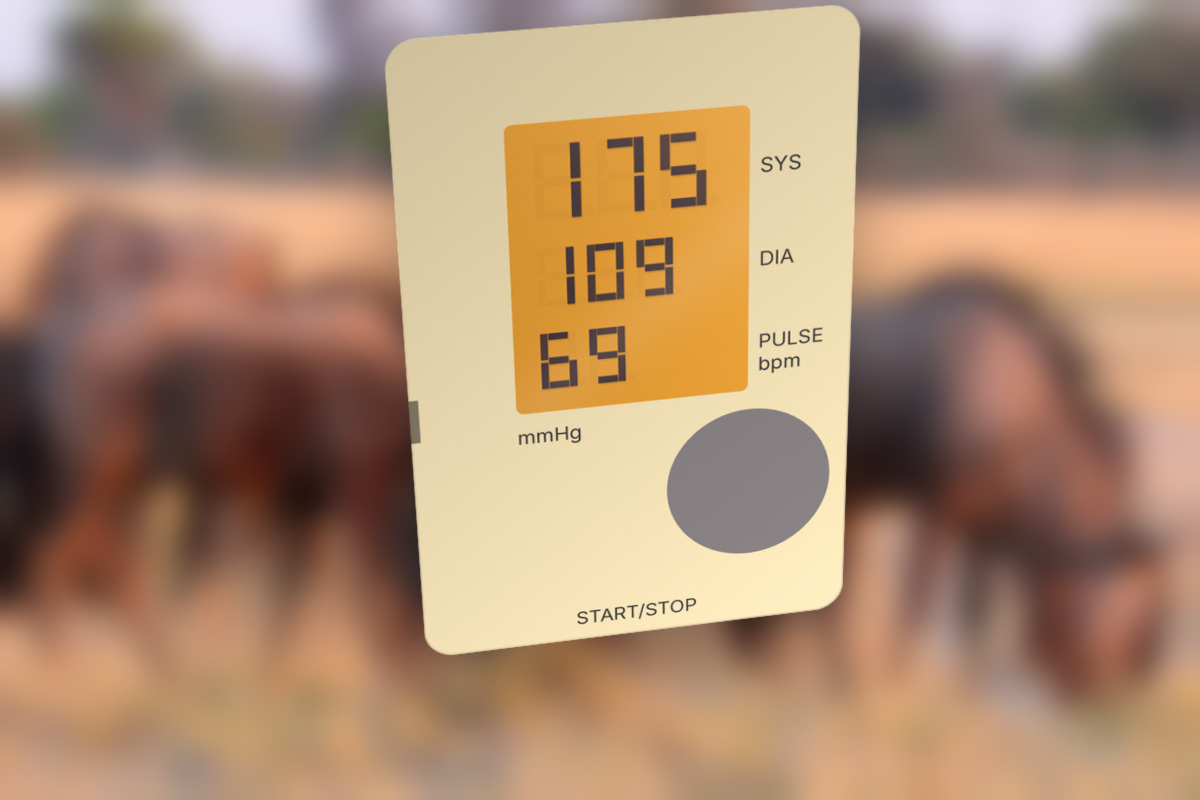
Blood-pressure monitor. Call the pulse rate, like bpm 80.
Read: bpm 69
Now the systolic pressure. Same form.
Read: mmHg 175
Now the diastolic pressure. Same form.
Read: mmHg 109
